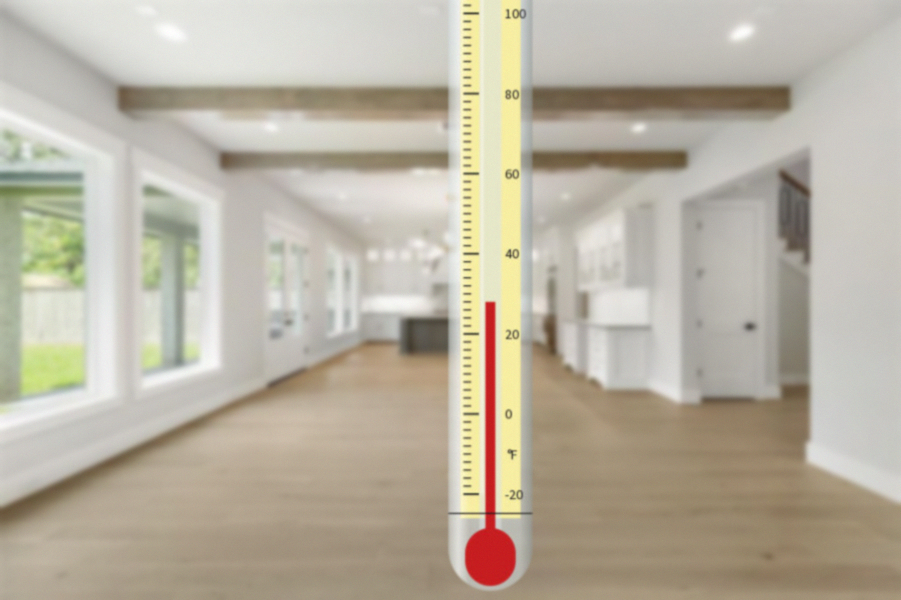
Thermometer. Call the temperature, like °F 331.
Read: °F 28
